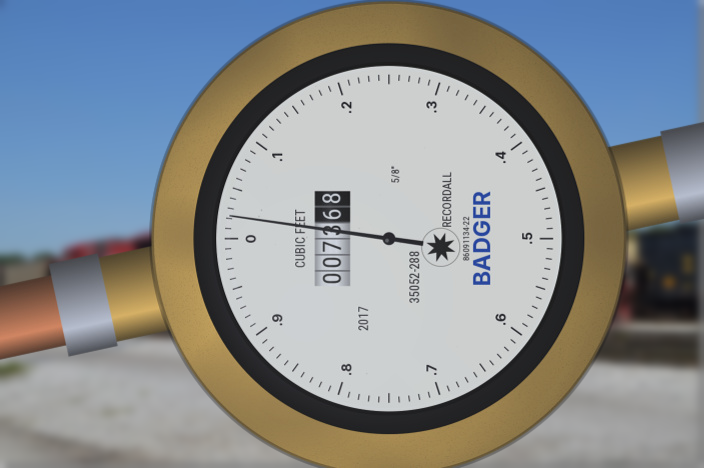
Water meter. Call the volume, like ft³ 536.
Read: ft³ 7368.02
